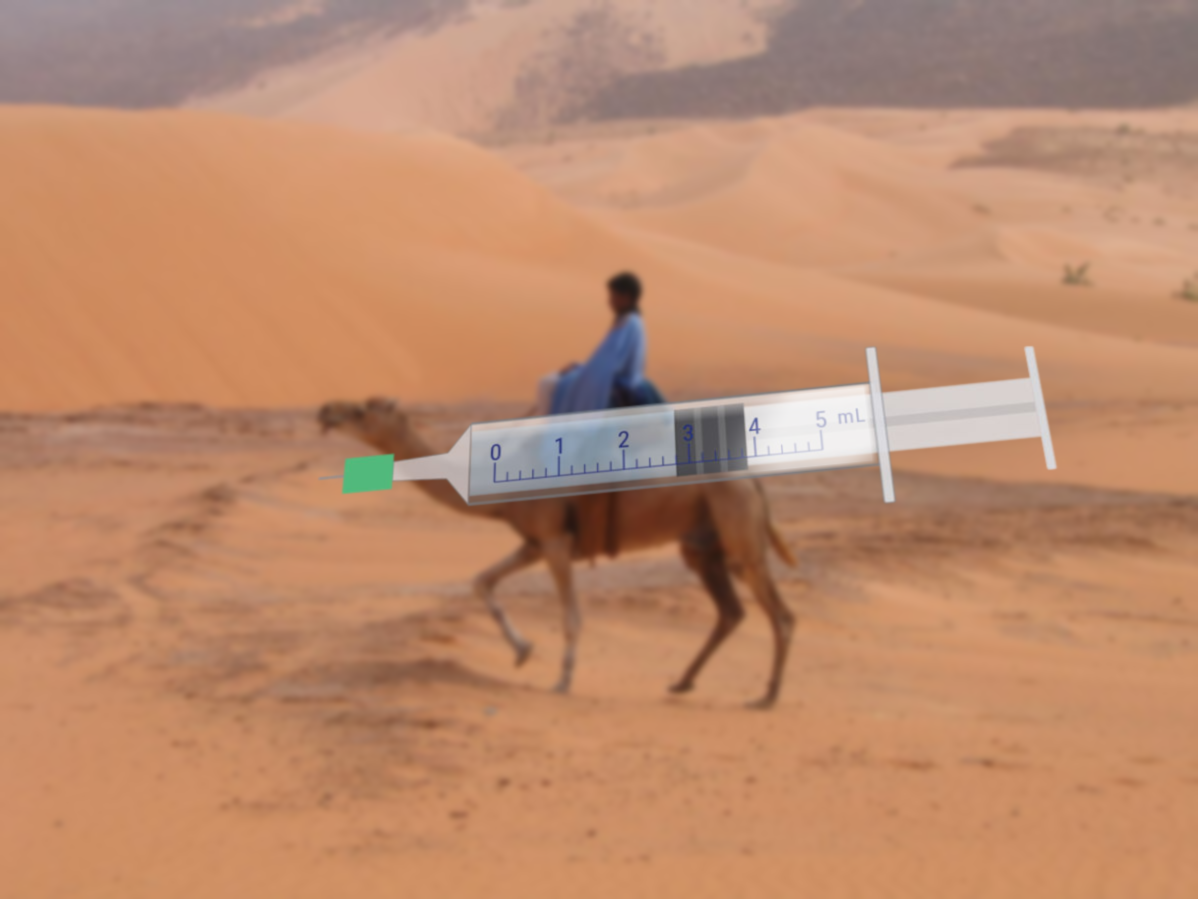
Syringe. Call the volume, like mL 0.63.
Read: mL 2.8
